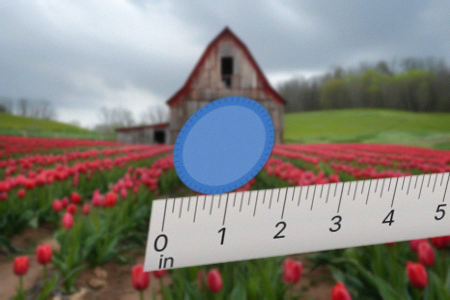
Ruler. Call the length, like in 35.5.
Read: in 1.625
